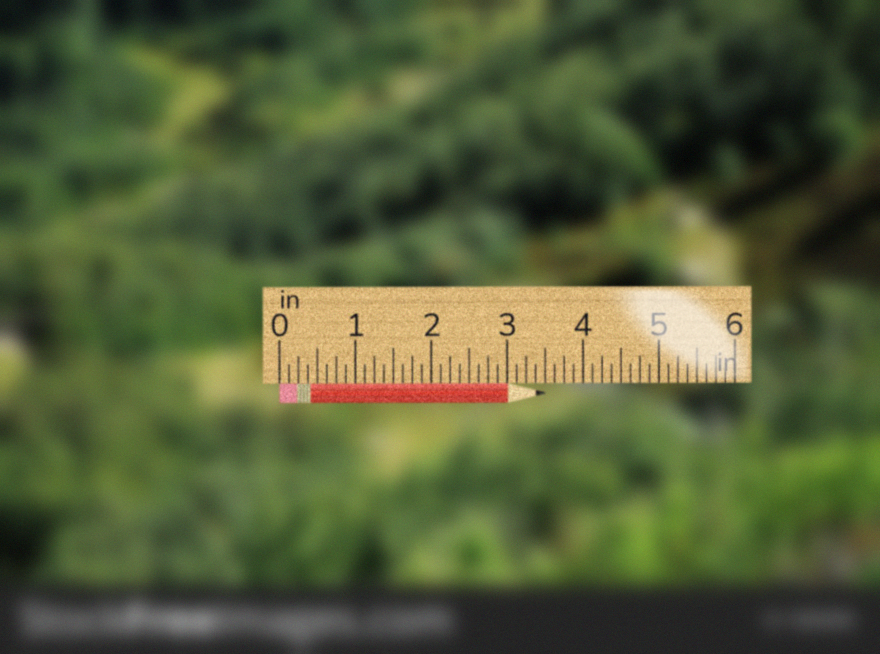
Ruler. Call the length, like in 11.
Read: in 3.5
